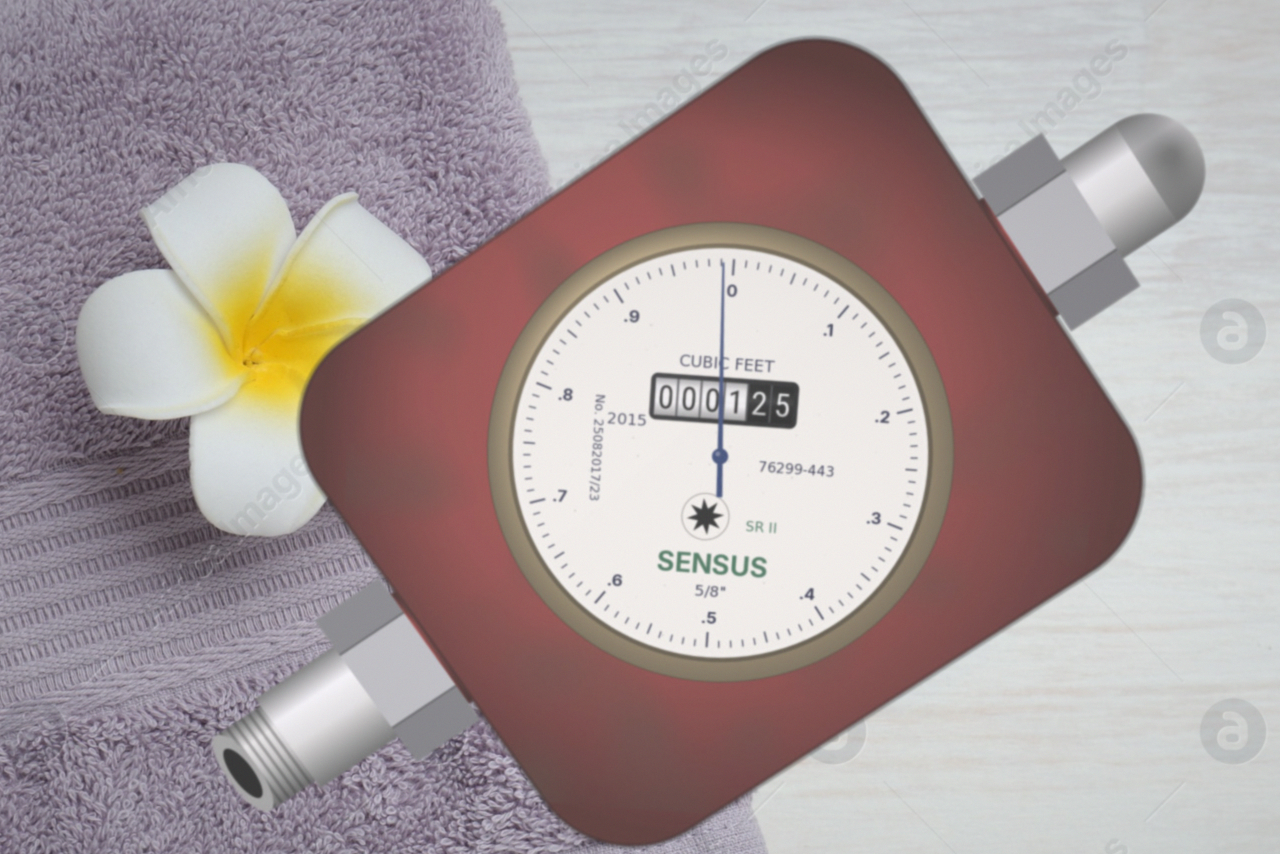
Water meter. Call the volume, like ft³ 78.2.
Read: ft³ 124.99
